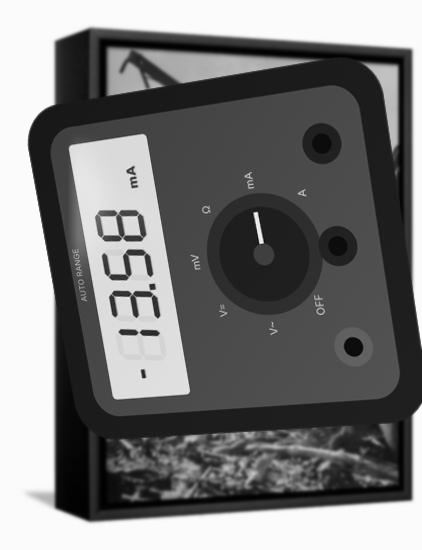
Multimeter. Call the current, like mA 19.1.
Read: mA -13.58
